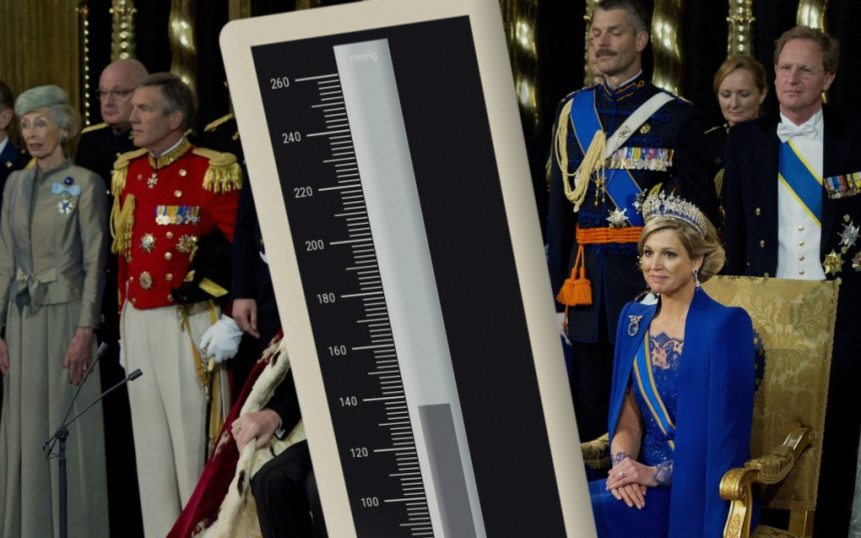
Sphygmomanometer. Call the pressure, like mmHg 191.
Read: mmHg 136
